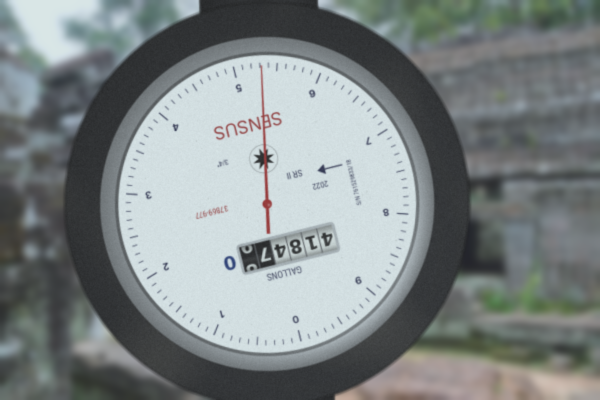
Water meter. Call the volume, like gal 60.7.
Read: gal 4184785.3
